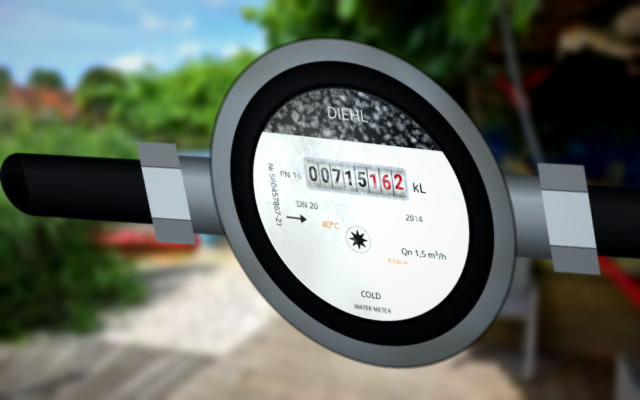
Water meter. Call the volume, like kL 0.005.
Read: kL 715.162
